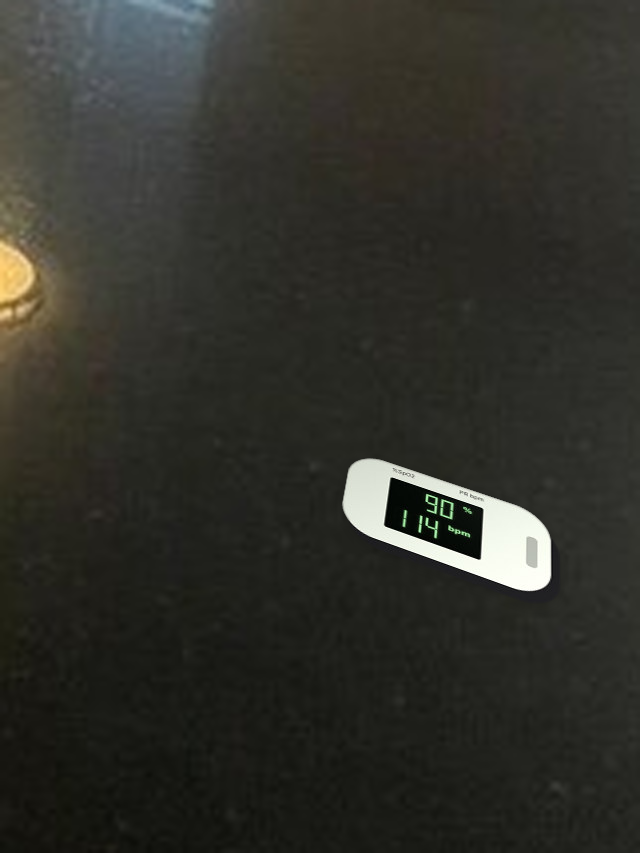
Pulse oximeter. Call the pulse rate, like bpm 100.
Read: bpm 114
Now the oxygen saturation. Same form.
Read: % 90
